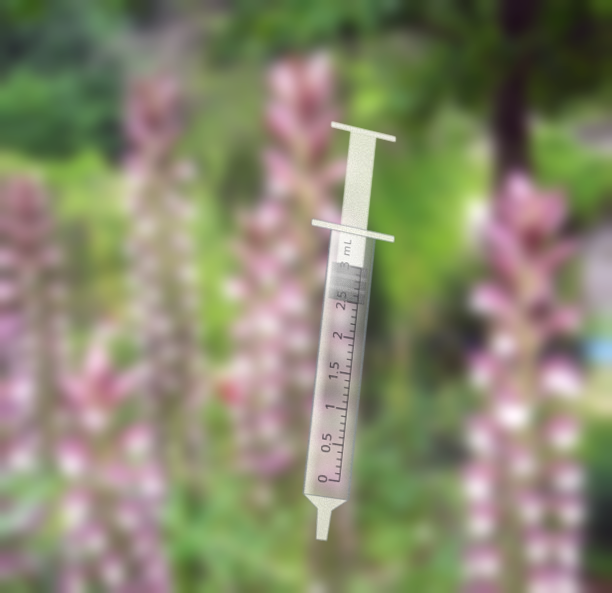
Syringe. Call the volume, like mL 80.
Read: mL 2.5
